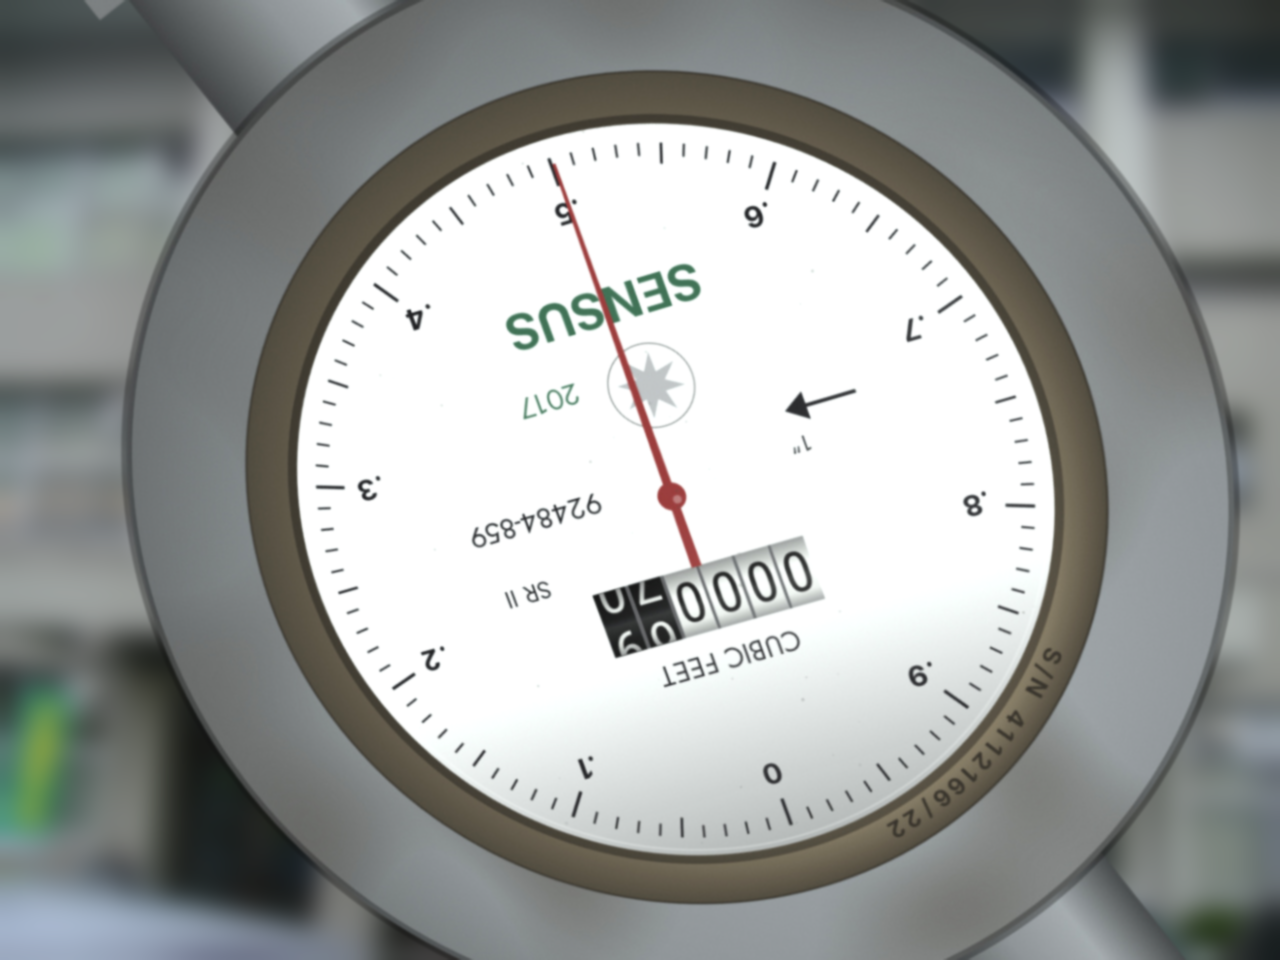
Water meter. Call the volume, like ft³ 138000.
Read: ft³ 69.50
